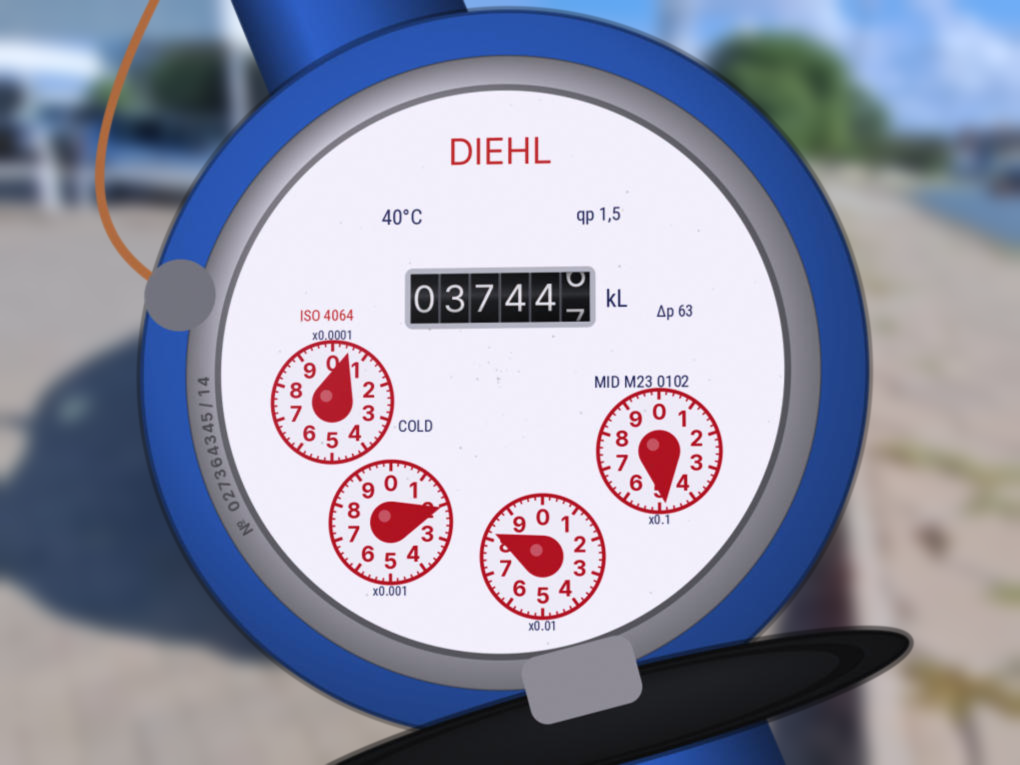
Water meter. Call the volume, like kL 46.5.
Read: kL 37446.4820
